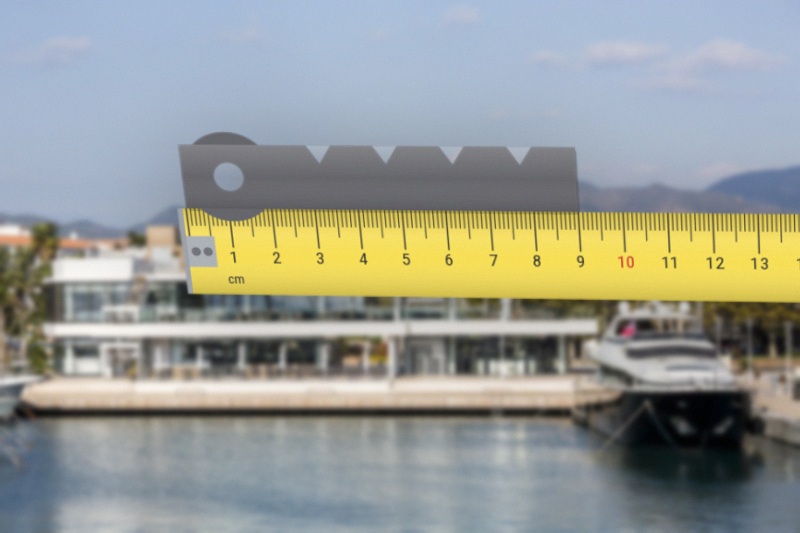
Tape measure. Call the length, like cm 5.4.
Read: cm 9
